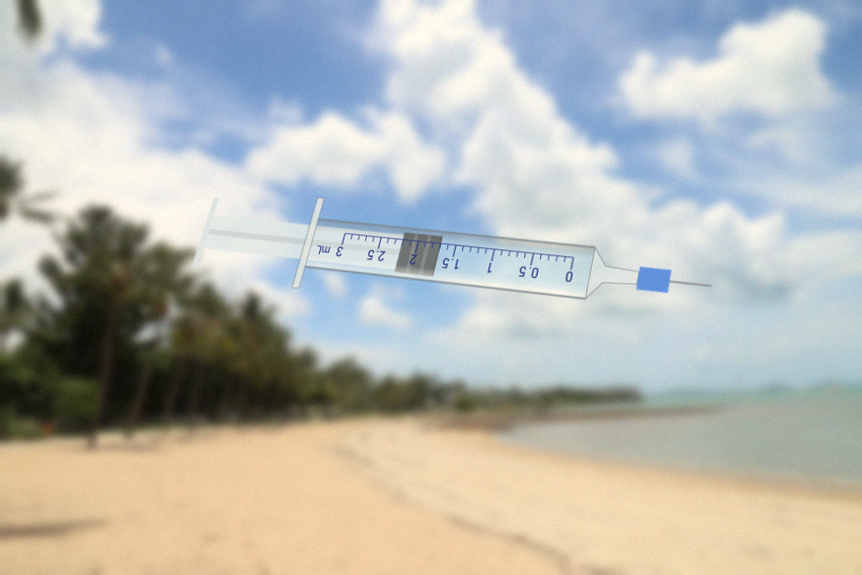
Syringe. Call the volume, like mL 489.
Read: mL 1.7
